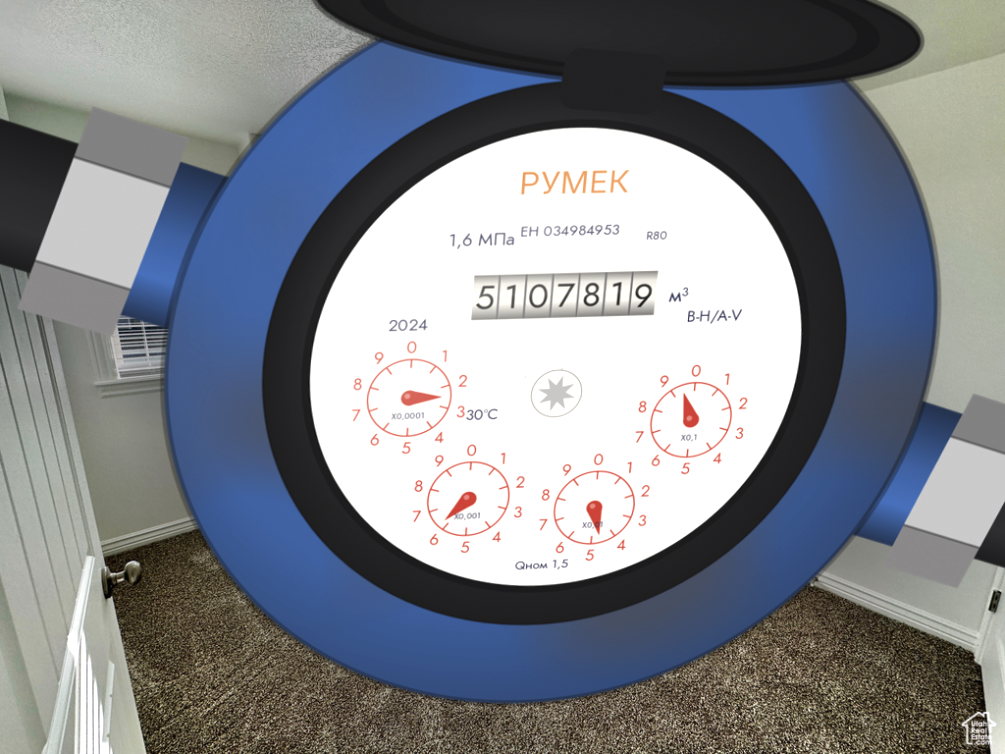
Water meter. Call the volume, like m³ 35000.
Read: m³ 5107818.9462
